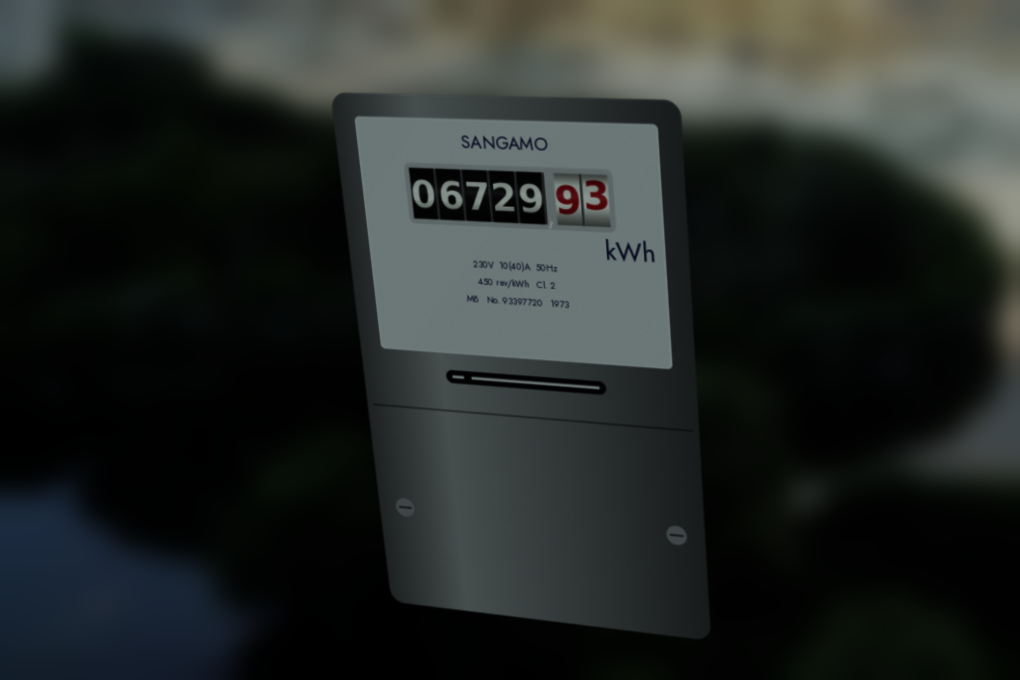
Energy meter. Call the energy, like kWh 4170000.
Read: kWh 6729.93
